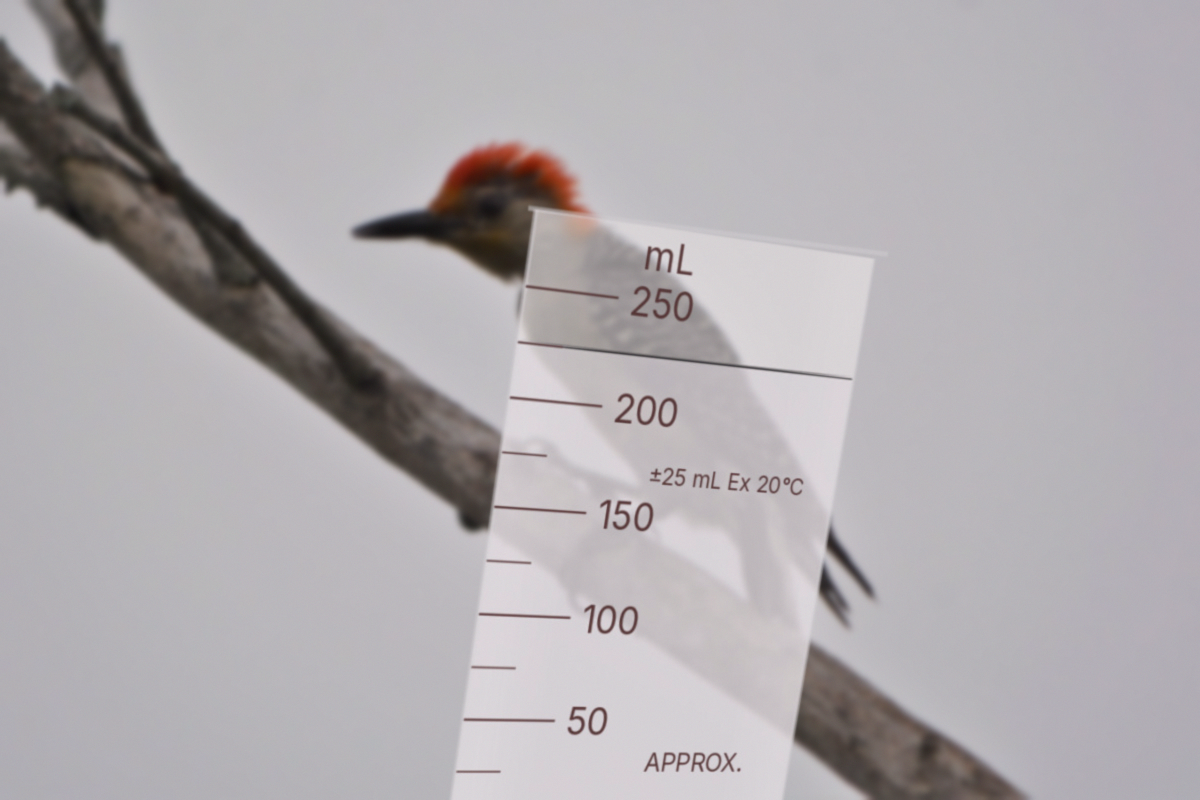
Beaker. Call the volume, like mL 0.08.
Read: mL 225
